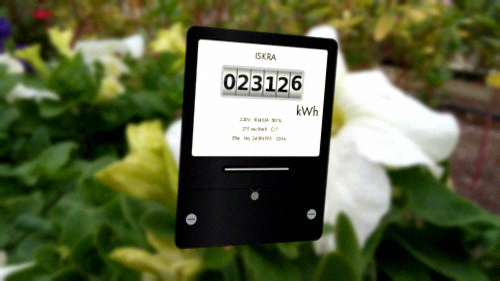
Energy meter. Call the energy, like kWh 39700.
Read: kWh 23126
